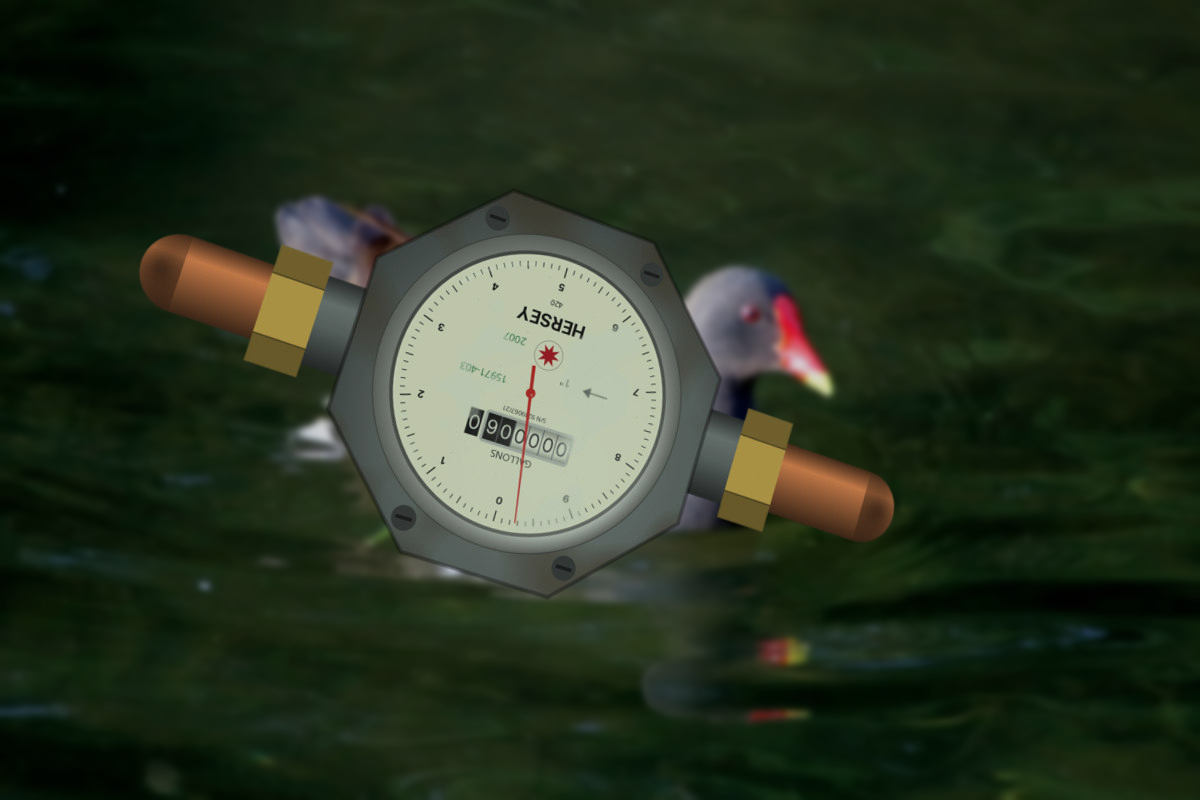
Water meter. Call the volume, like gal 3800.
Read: gal 59.7
